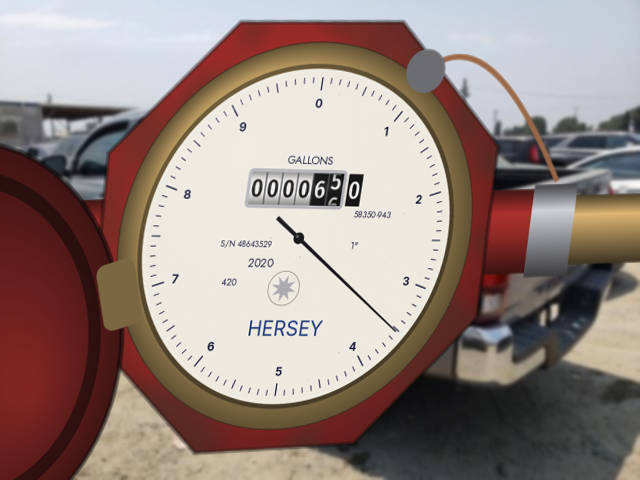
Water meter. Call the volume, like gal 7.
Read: gal 653.5
